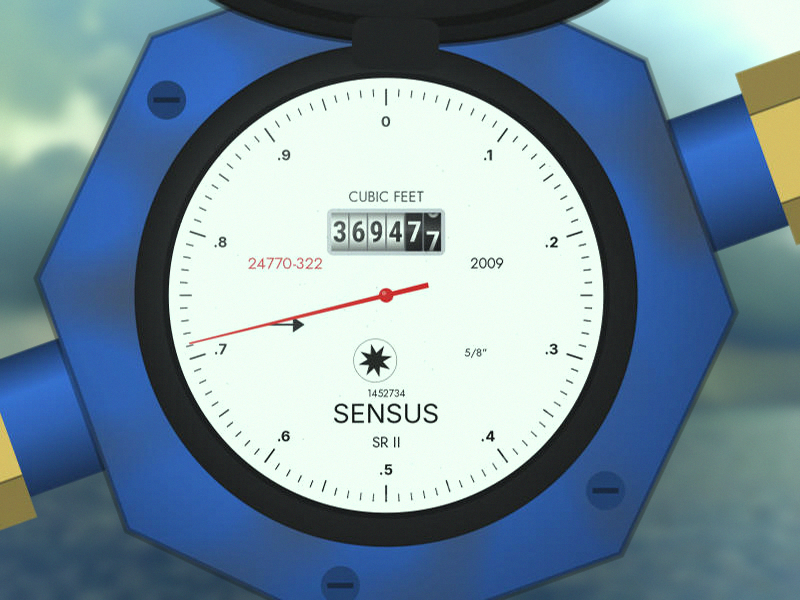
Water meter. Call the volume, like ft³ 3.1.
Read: ft³ 369476.71
